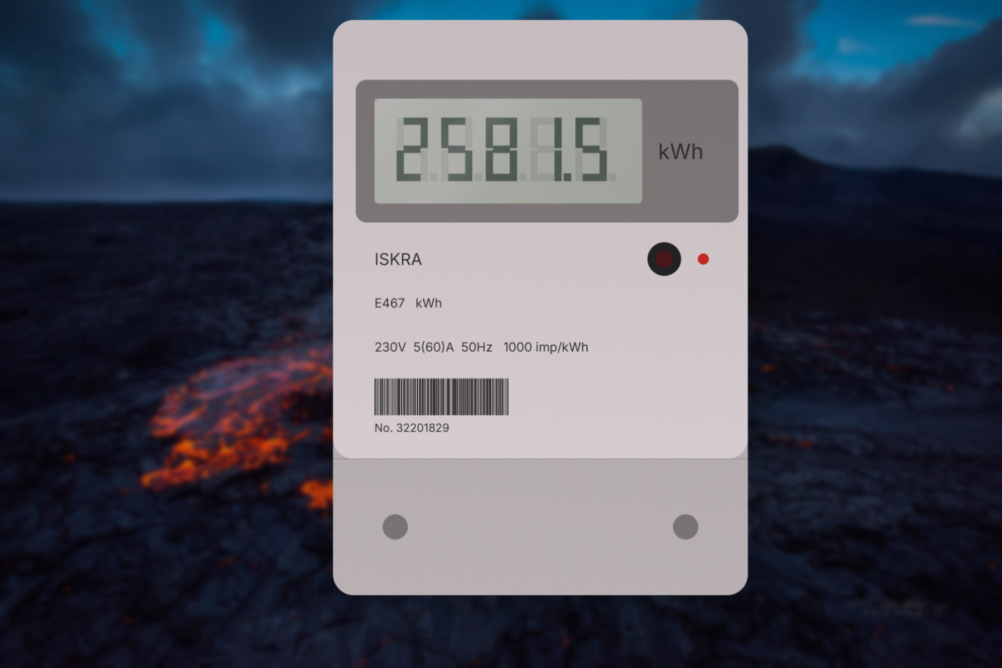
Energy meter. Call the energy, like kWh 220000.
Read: kWh 2581.5
